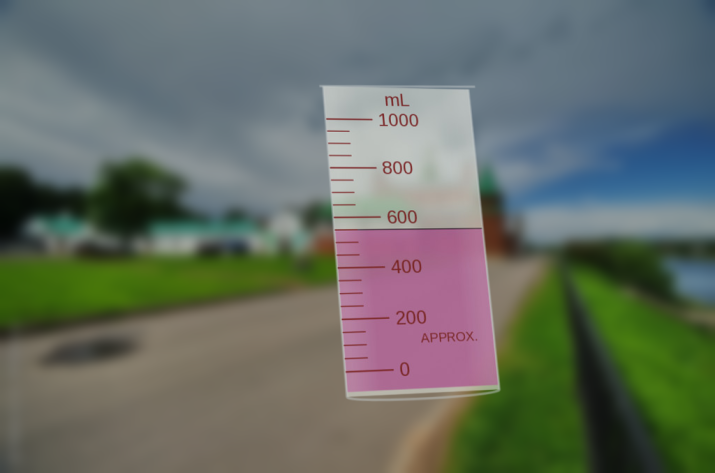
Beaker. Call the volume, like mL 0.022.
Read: mL 550
